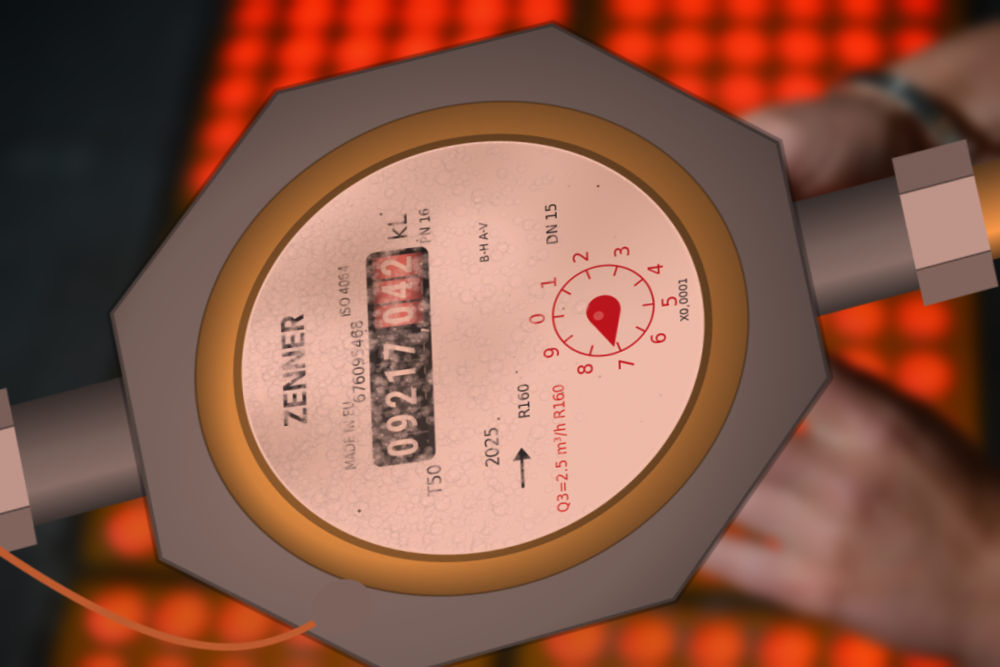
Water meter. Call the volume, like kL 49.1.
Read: kL 9217.0427
